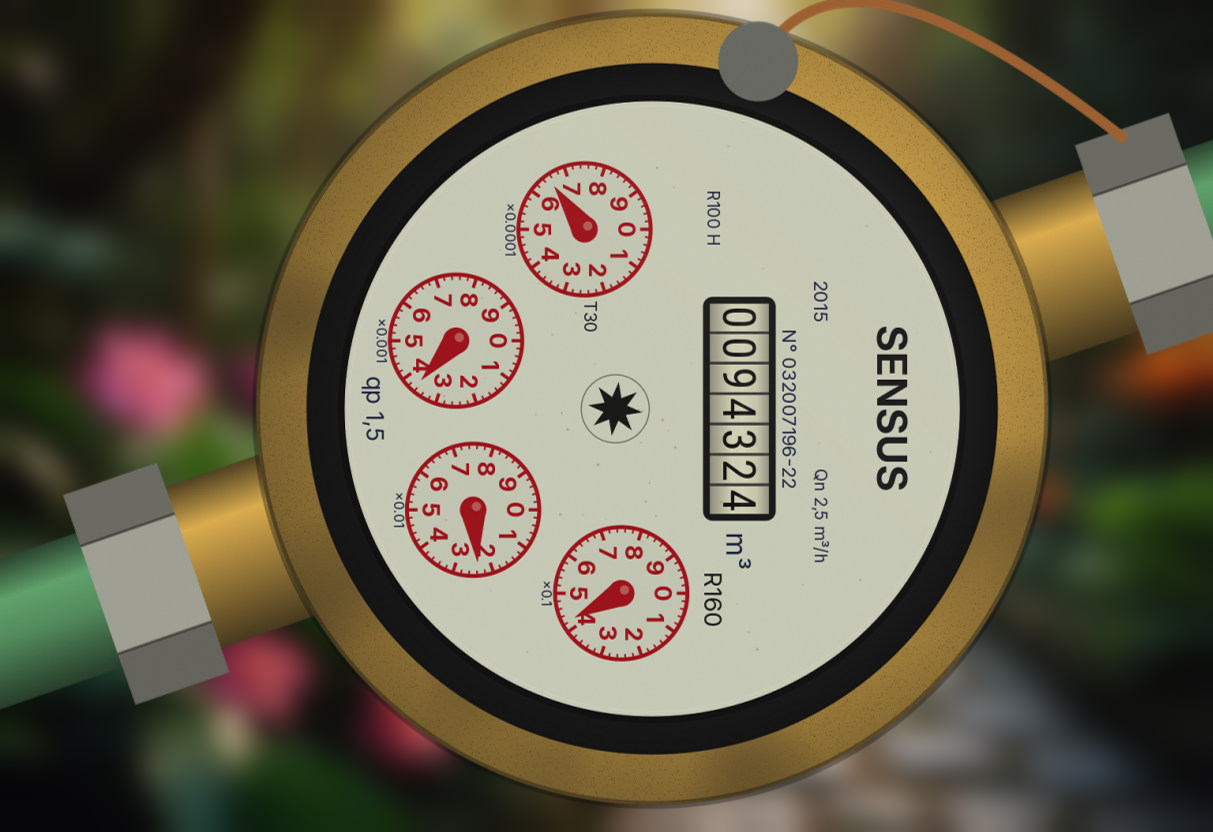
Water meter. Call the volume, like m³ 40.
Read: m³ 94324.4236
